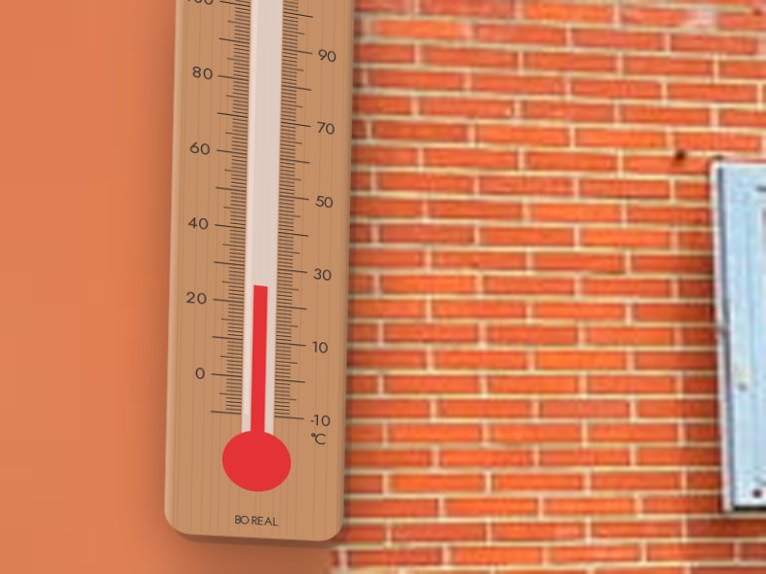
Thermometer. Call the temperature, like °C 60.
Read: °C 25
